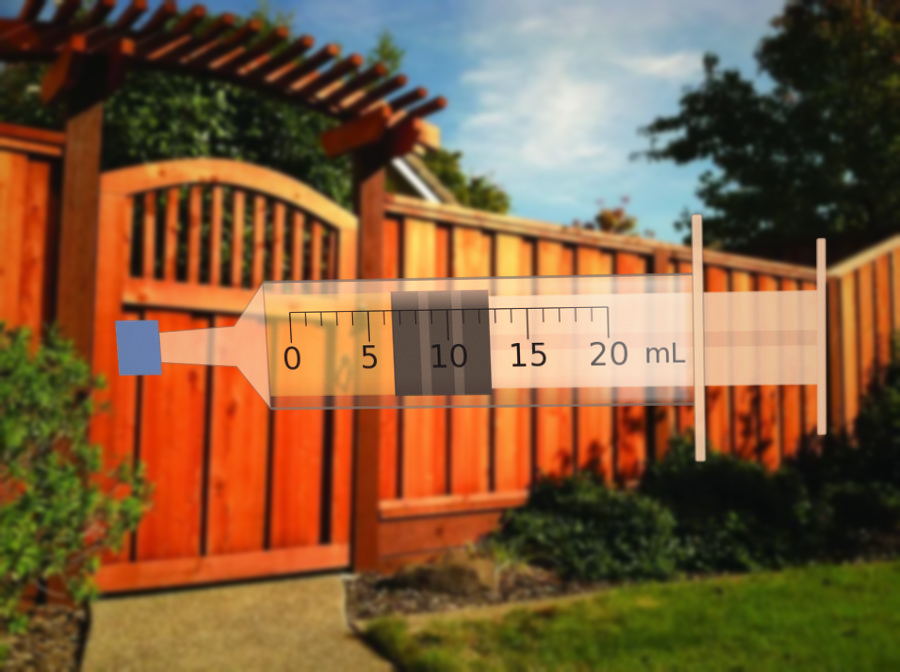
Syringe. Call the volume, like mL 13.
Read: mL 6.5
